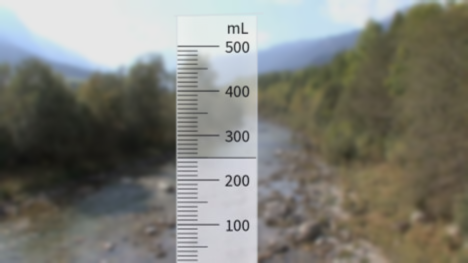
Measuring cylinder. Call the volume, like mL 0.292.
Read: mL 250
